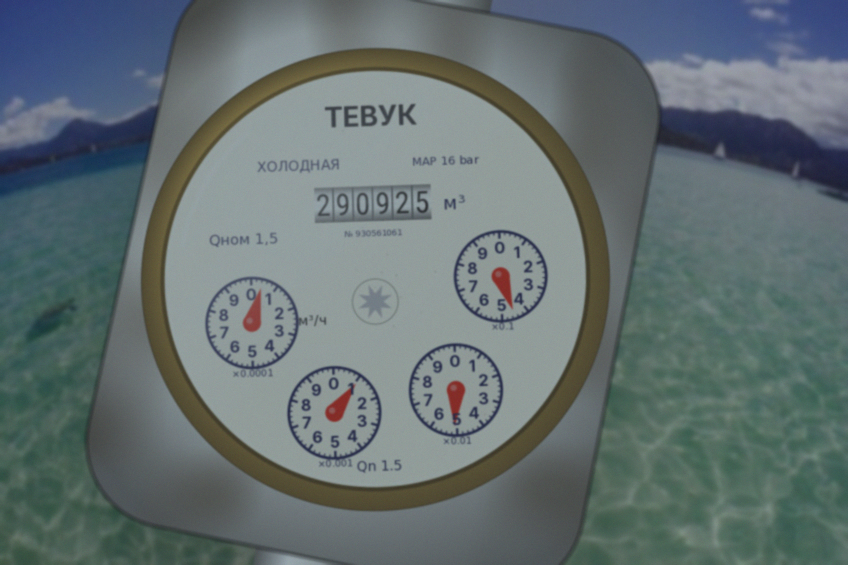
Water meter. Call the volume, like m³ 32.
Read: m³ 290925.4510
